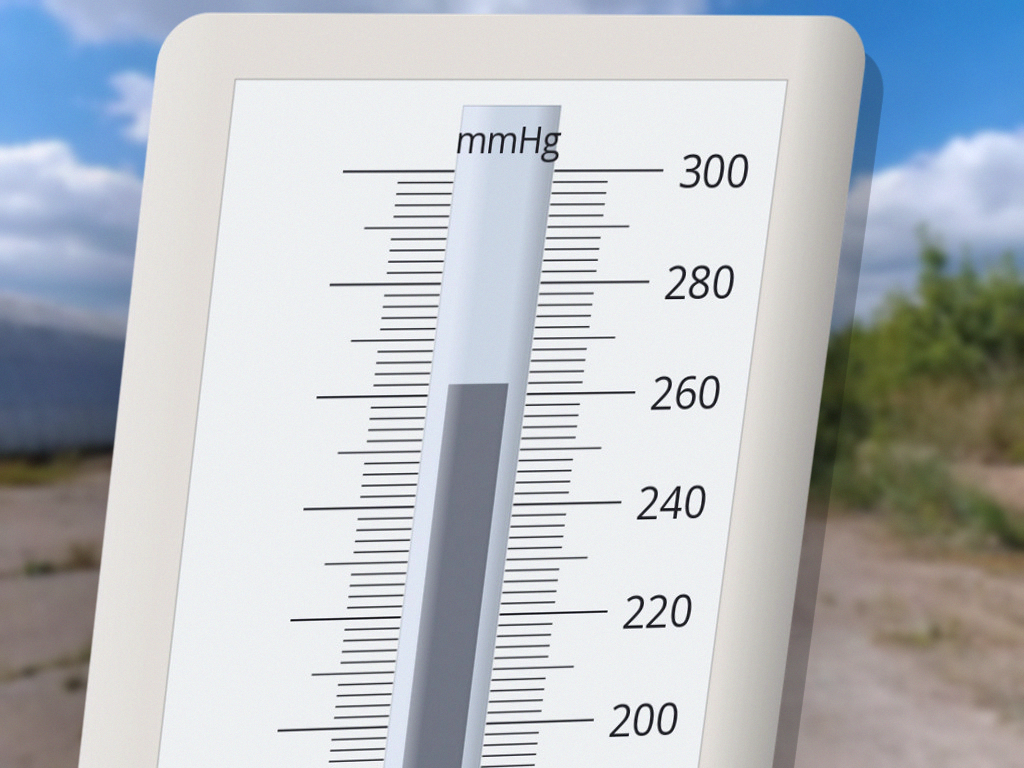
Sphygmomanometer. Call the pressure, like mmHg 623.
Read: mmHg 262
